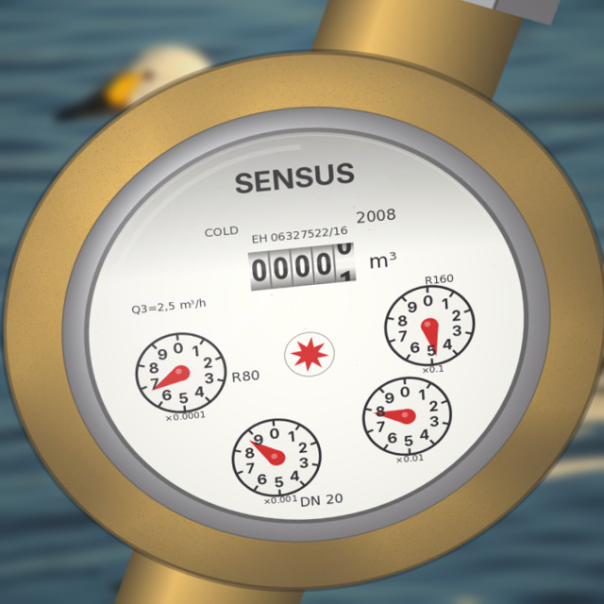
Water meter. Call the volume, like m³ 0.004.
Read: m³ 0.4786
